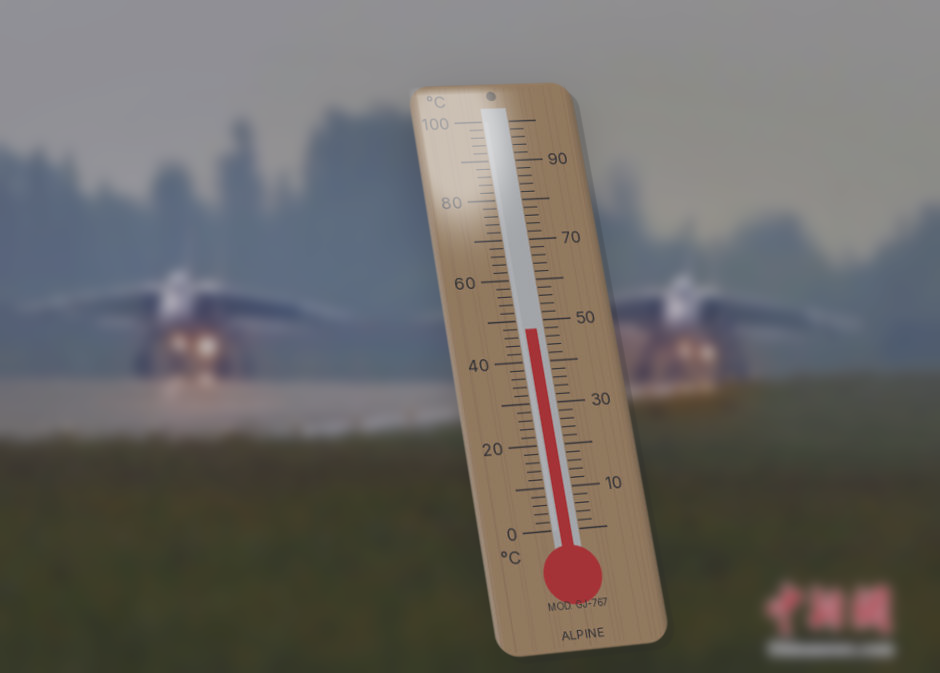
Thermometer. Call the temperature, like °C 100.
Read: °C 48
